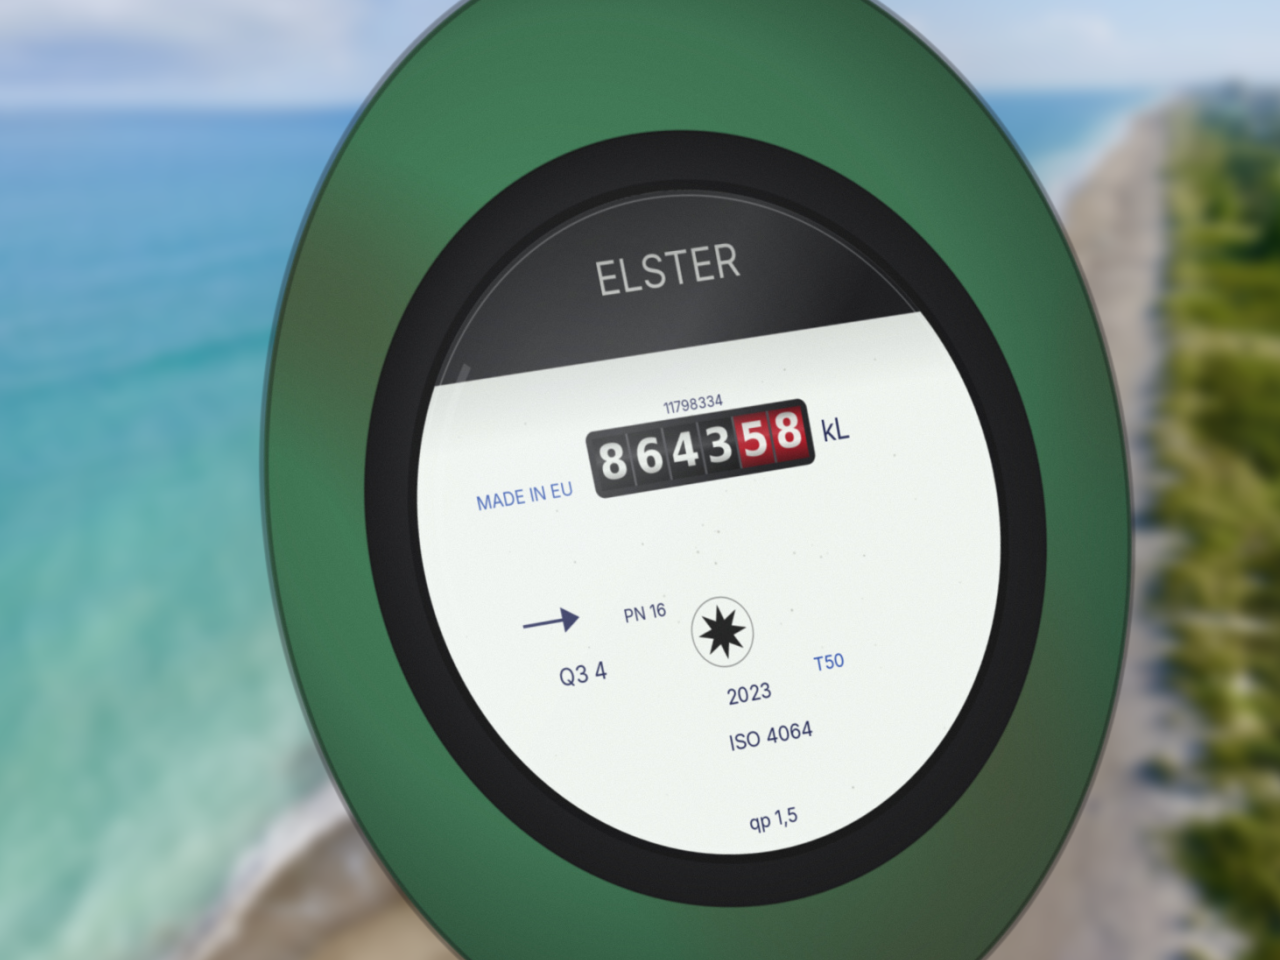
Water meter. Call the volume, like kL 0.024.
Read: kL 8643.58
